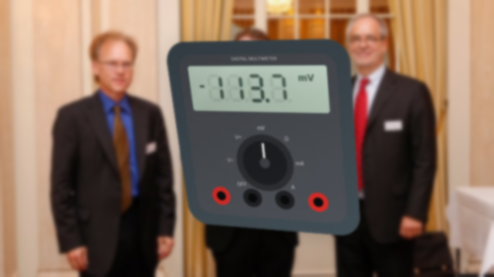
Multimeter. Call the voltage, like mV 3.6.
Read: mV -113.7
